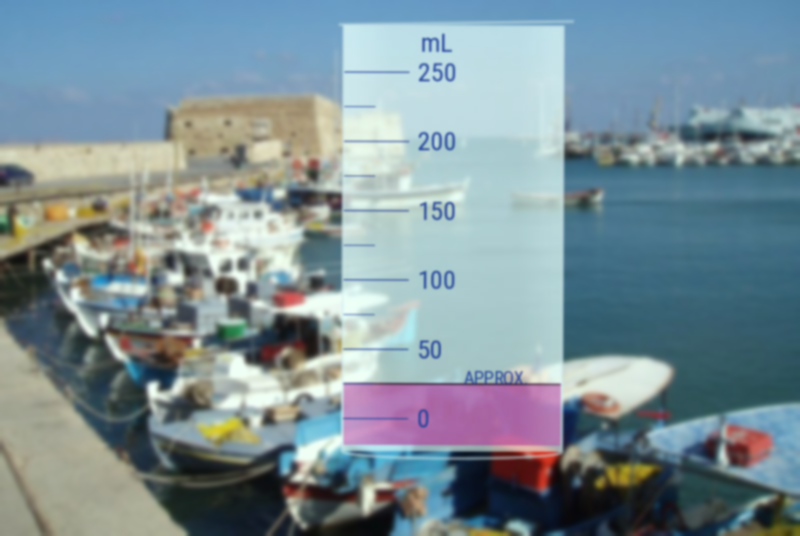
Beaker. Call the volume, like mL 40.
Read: mL 25
